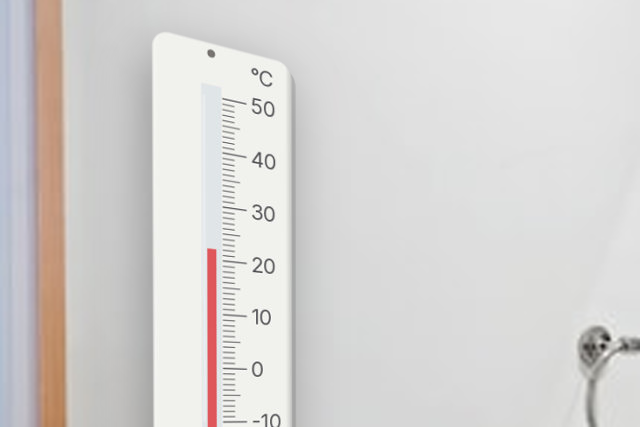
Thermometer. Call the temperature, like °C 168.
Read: °C 22
